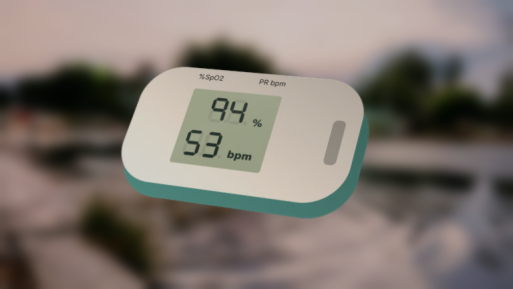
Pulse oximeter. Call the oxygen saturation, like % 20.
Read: % 94
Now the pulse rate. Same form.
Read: bpm 53
